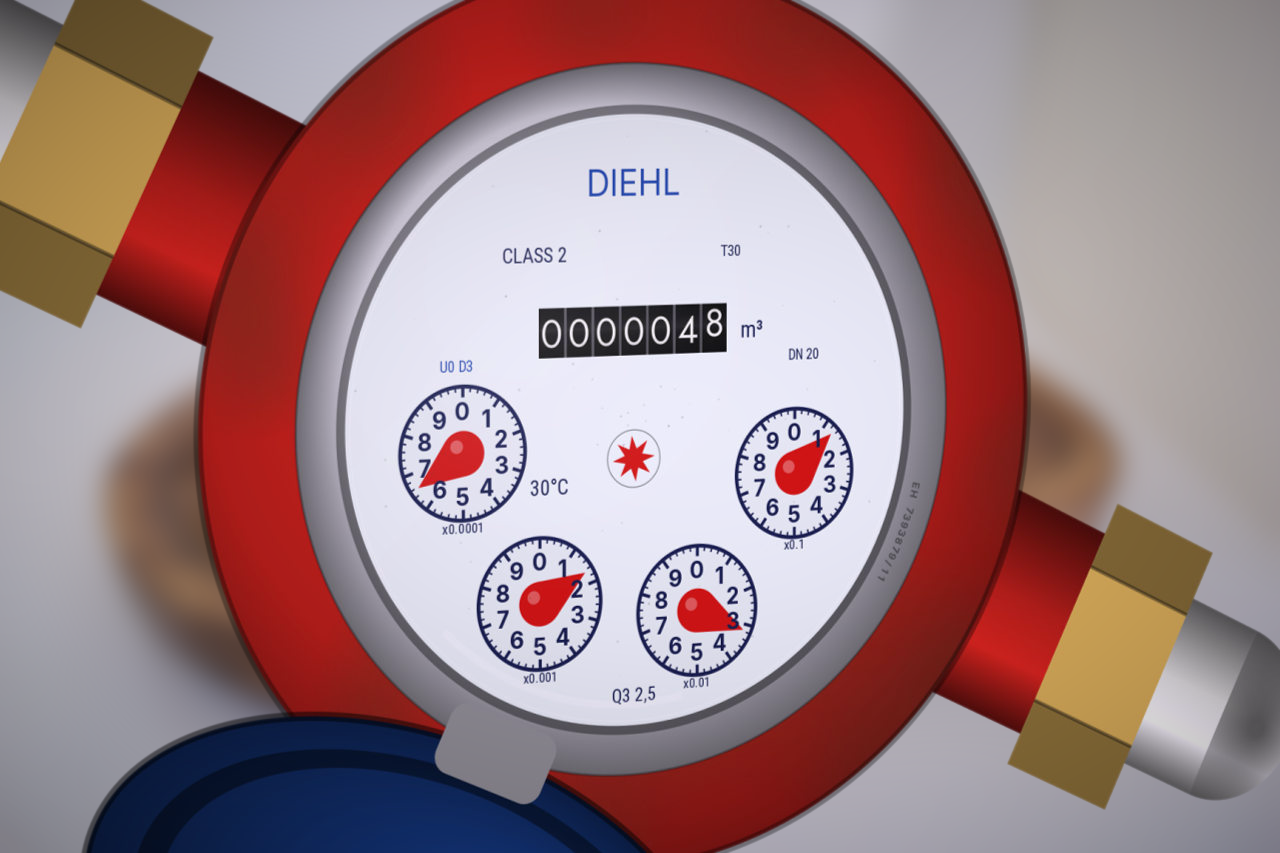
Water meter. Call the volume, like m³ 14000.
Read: m³ 48.1316
